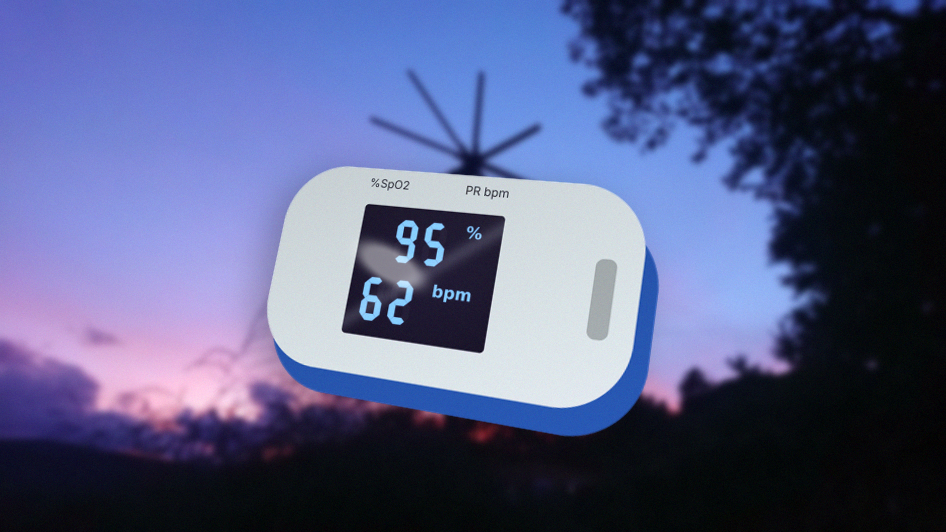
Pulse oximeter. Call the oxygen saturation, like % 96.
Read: % 95
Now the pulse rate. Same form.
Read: bpm 62
